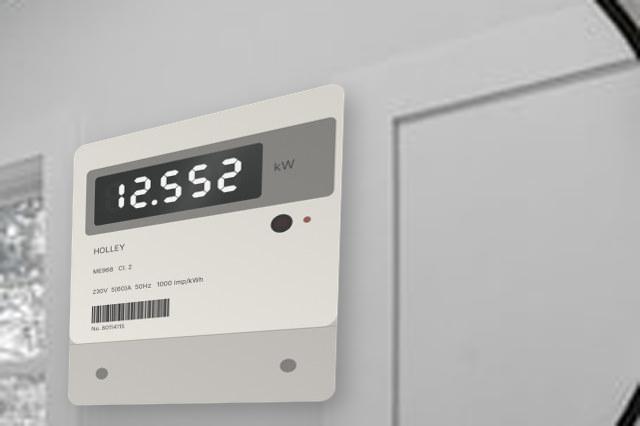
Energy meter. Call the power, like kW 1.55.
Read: kW 12.552
